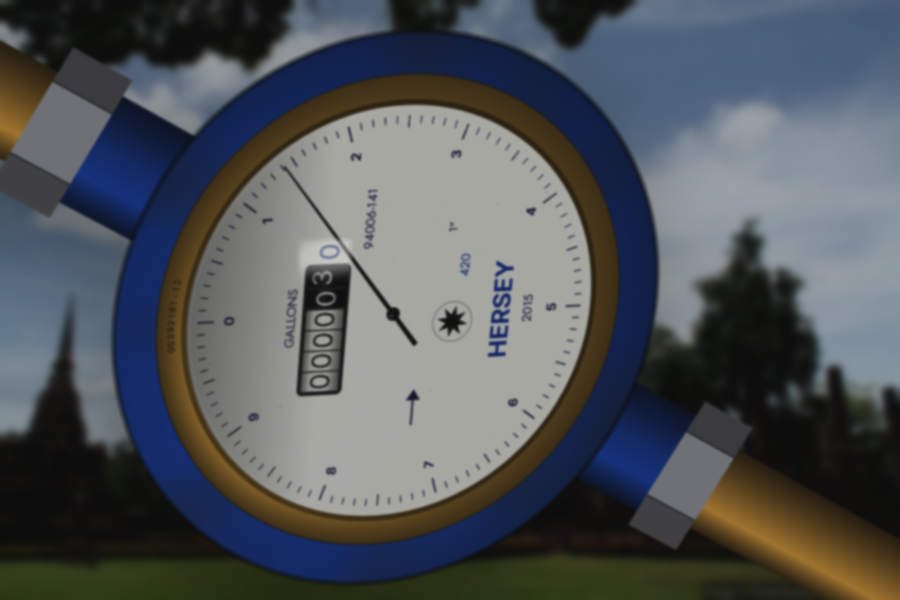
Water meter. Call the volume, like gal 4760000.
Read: gal 31.4
